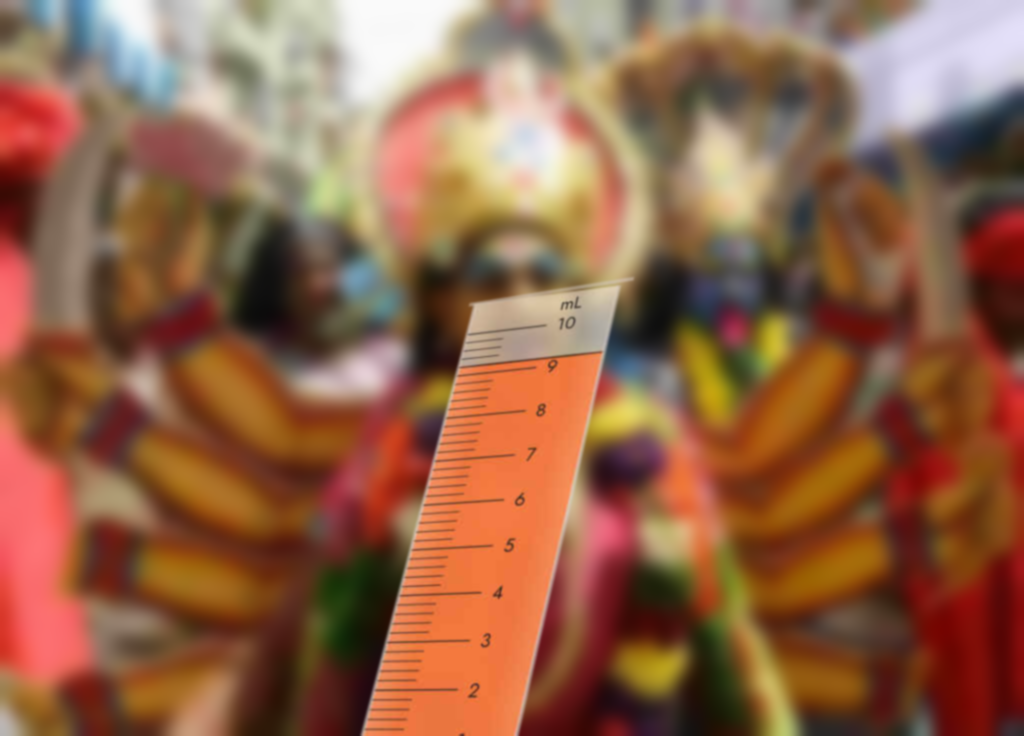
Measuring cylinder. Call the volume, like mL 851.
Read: mL 9.2
